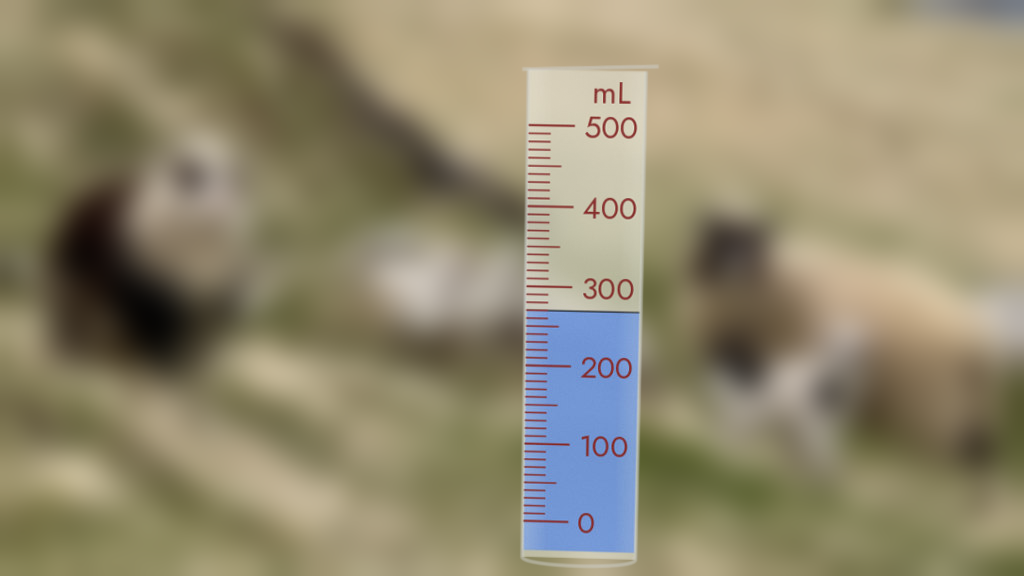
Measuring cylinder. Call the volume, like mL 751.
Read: mL 270
